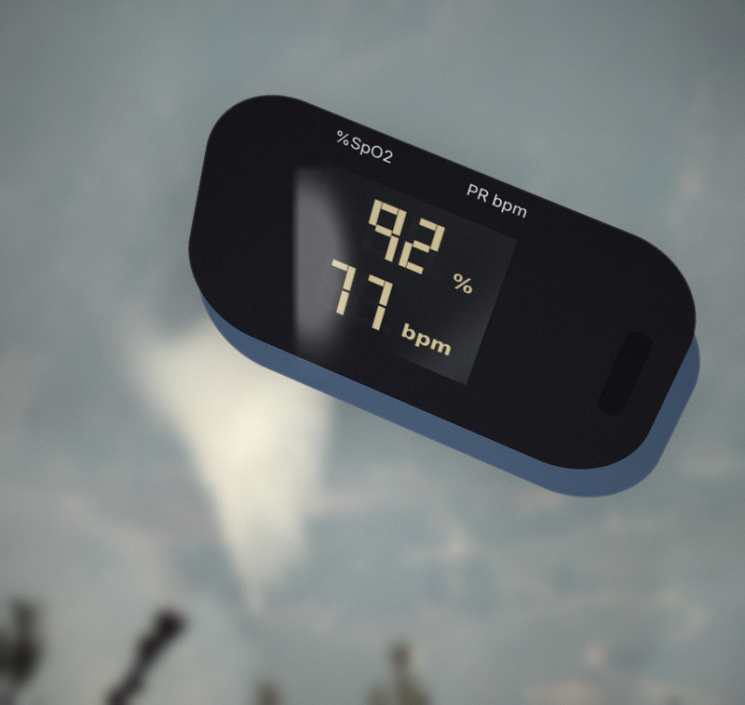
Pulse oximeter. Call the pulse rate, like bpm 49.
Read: bpm 77
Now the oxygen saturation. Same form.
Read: % 92
